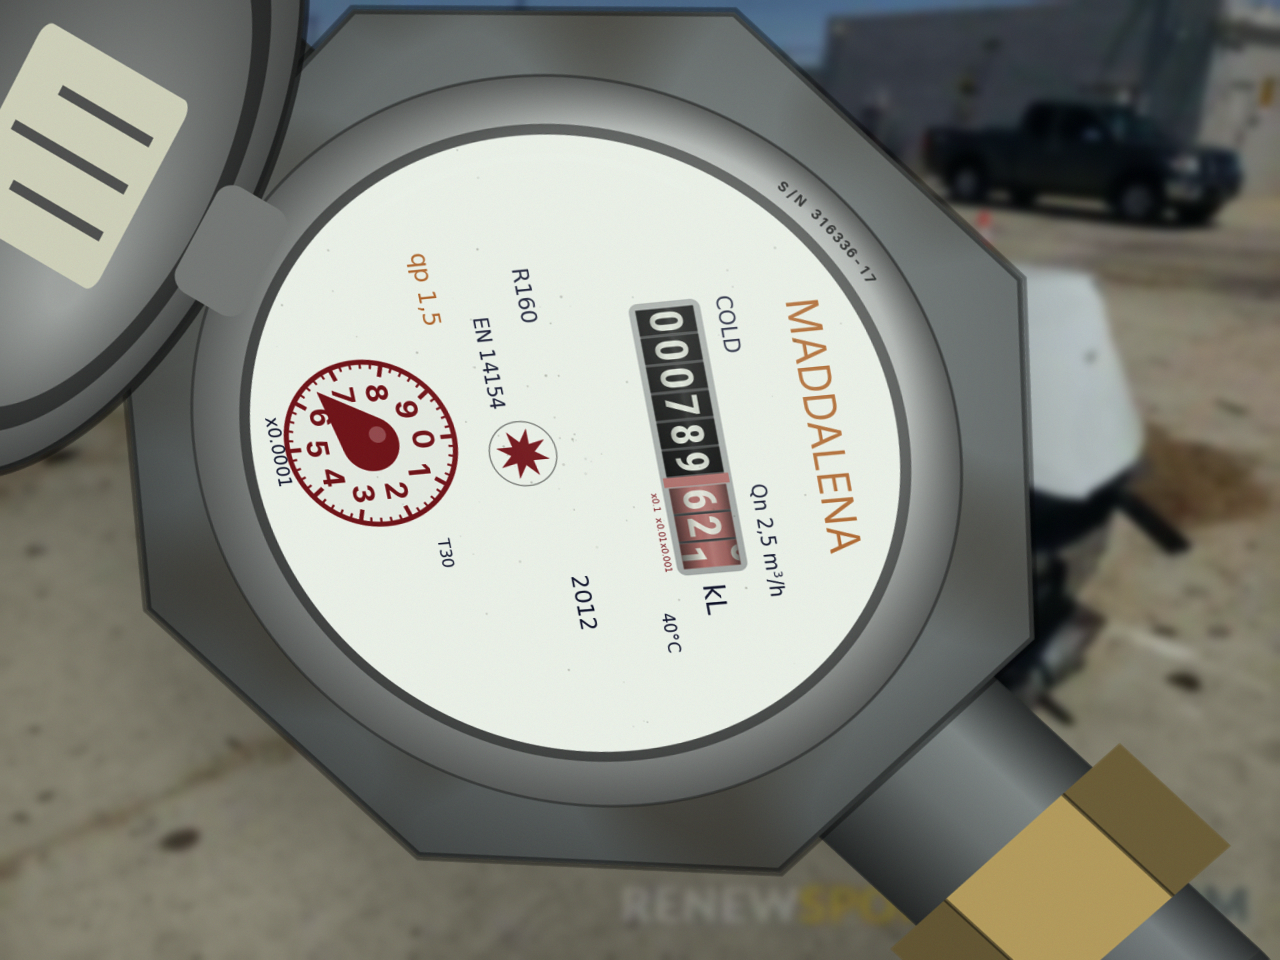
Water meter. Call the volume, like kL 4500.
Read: kL 789.6206
